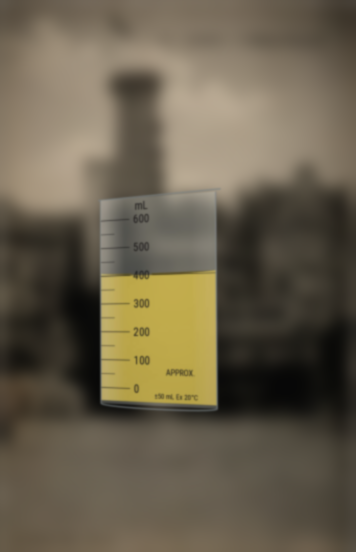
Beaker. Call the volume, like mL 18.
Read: mL 400
